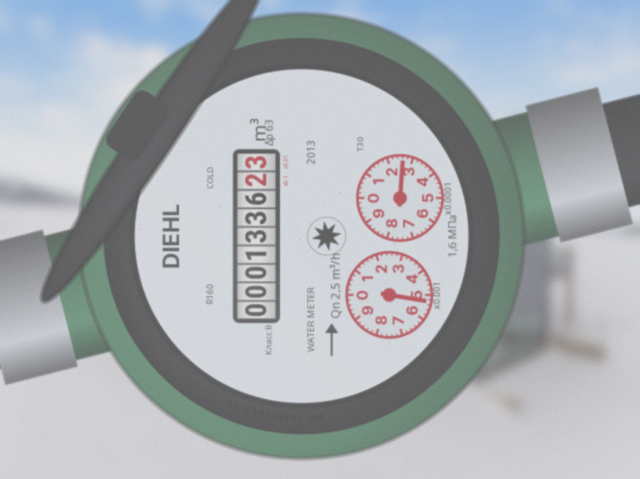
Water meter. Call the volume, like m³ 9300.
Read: m³ 1336.2352
